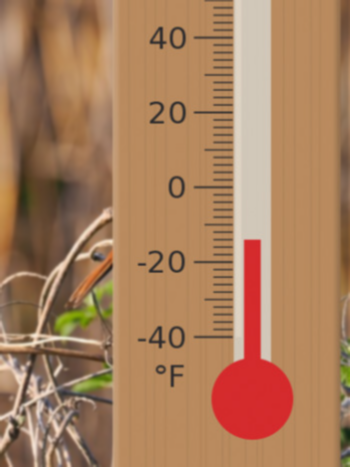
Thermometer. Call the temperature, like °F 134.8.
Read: °F -14
